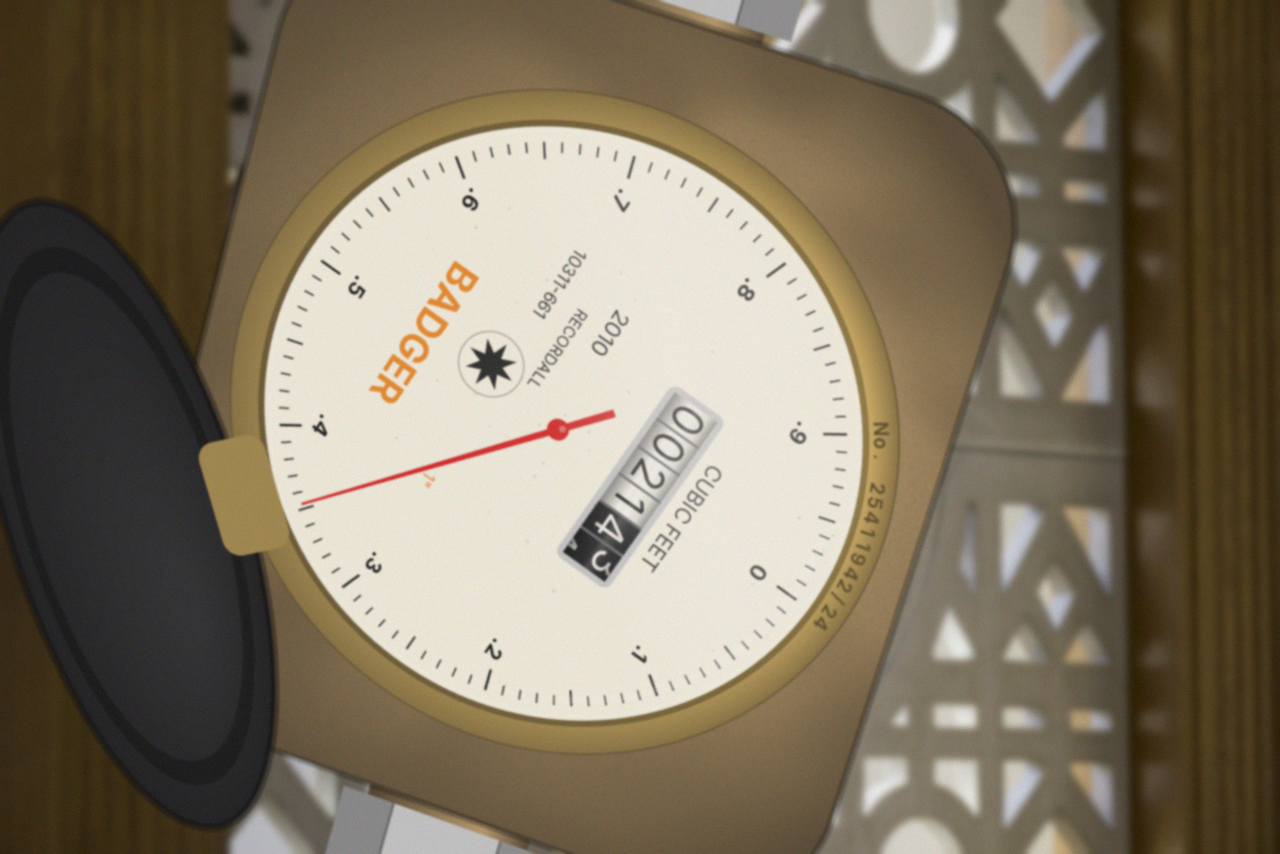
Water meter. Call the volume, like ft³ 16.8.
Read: ft³ 2143.35
